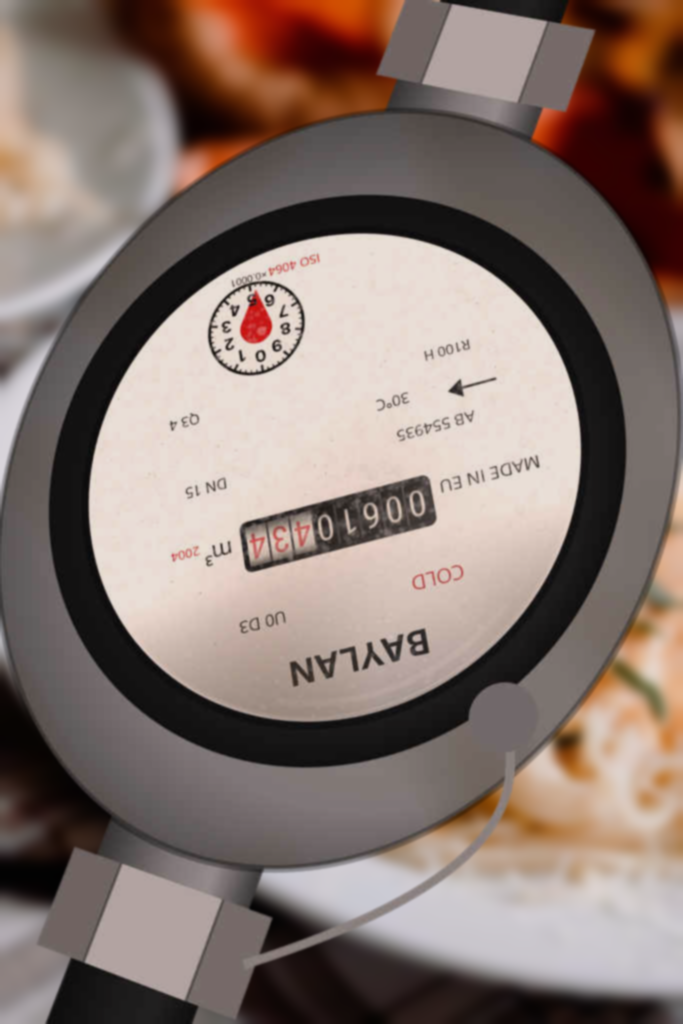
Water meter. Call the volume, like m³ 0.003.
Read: m³ 610.4345
